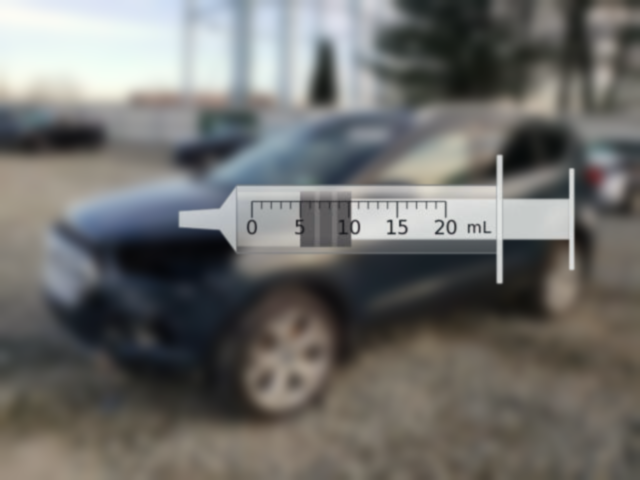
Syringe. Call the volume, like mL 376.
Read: mL 5
